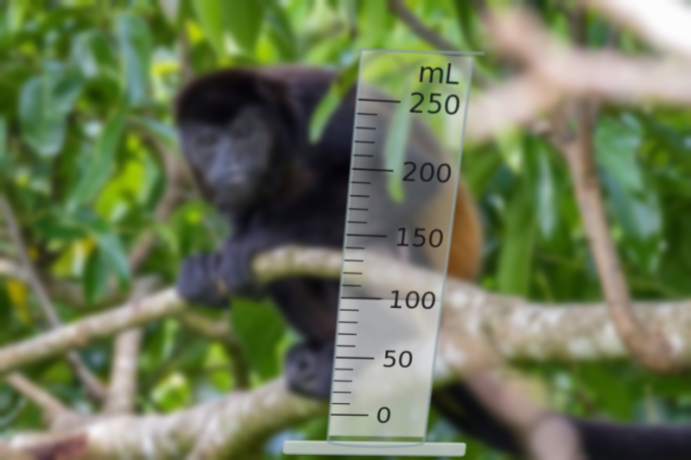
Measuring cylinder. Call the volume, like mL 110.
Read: mL 100
